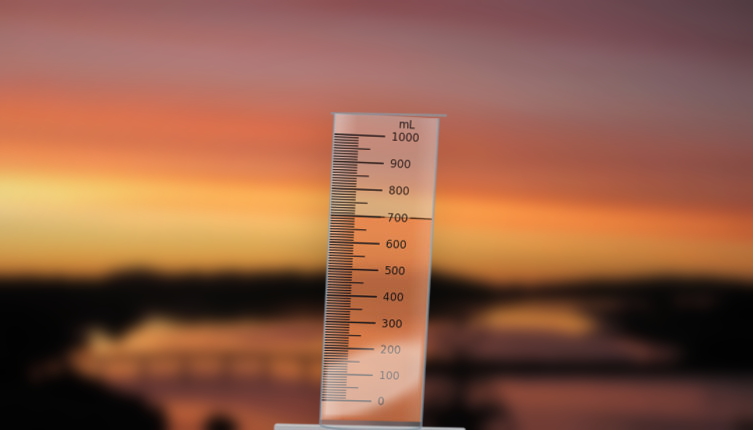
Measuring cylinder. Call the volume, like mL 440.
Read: mL 700
